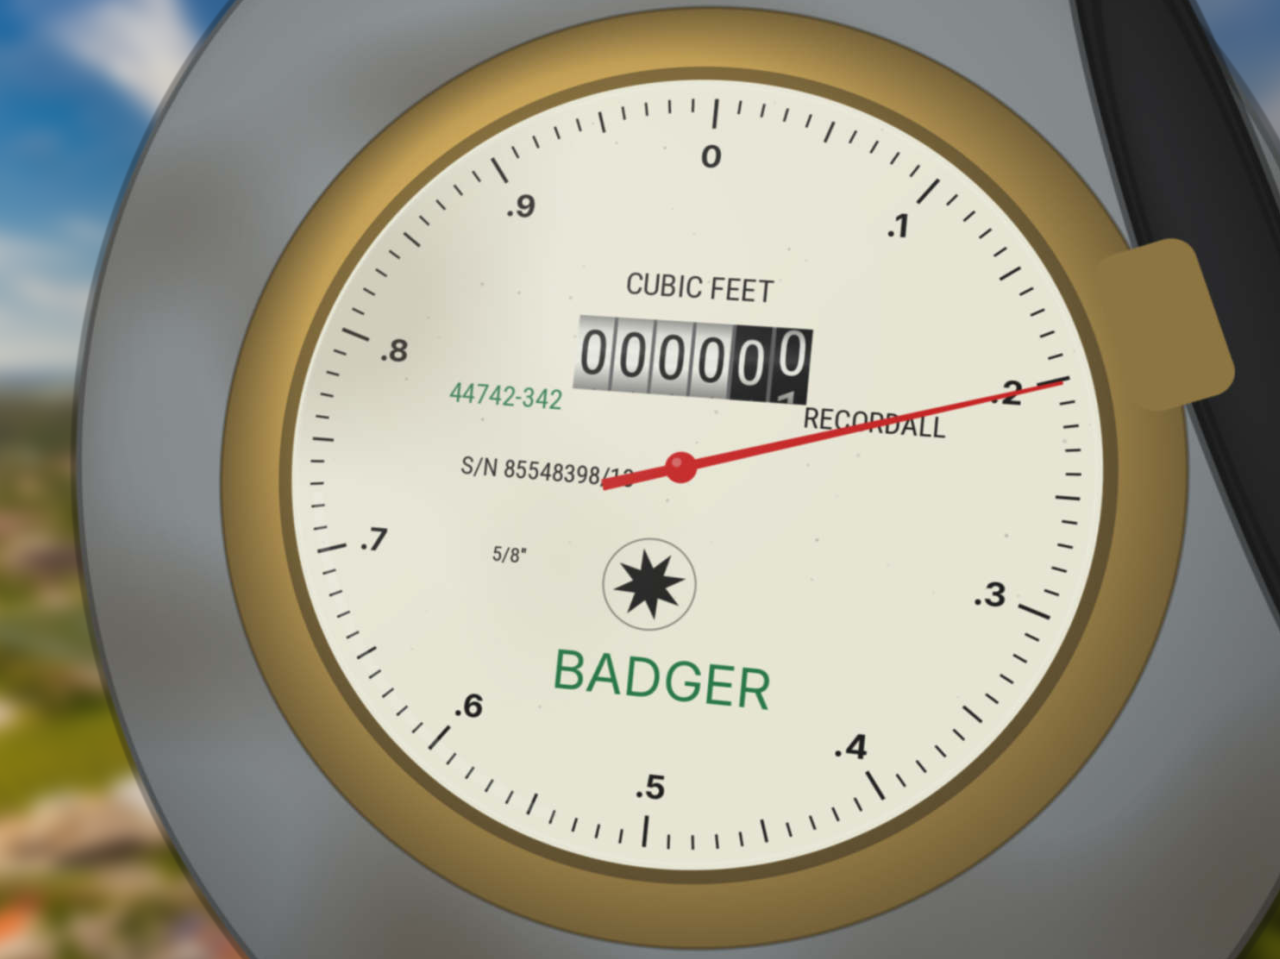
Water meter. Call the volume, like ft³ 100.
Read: ft³ 0.20
